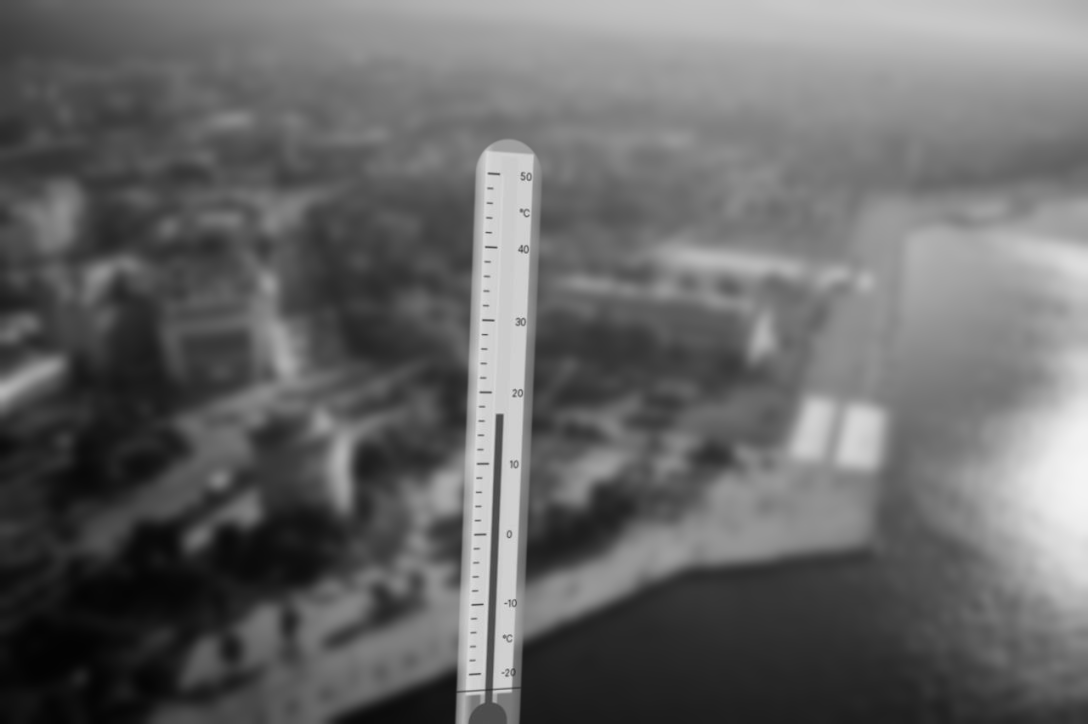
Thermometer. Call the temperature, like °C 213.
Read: °C 17
